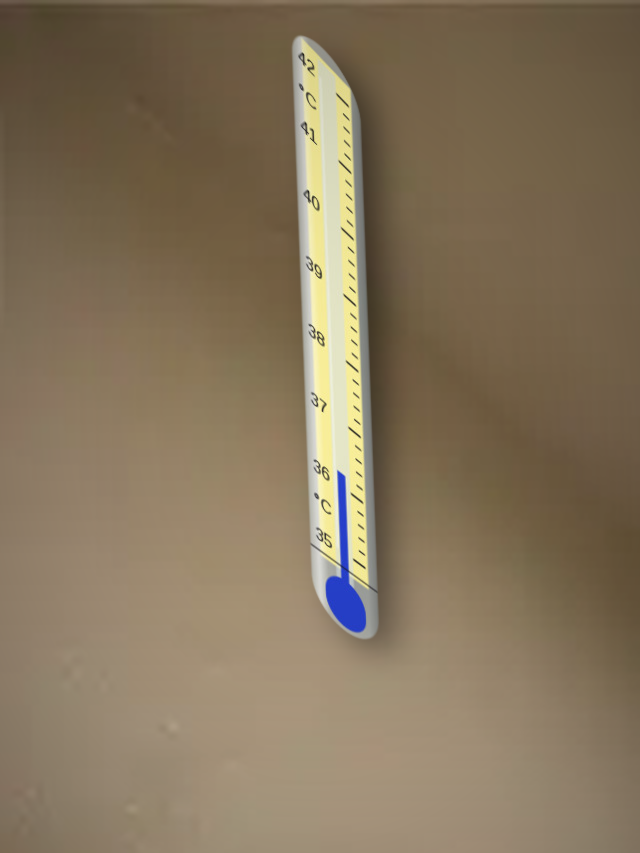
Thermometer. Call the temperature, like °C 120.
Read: °C 36.2
